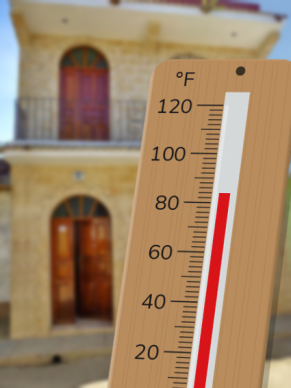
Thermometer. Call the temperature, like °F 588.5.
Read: °F 84
